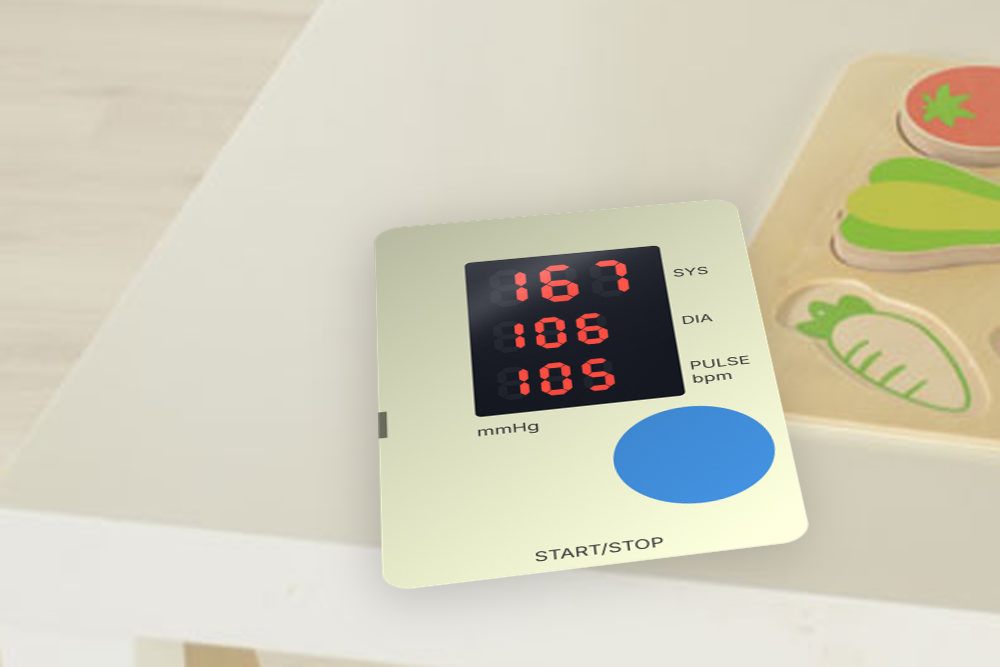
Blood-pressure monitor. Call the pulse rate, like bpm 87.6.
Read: bpm 105
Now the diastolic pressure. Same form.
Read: mmHg 106
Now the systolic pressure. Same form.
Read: mmHg 167
